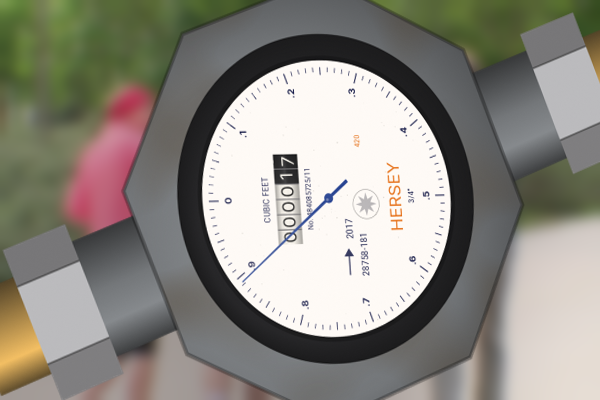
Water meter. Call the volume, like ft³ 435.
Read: ft³ 16.89
